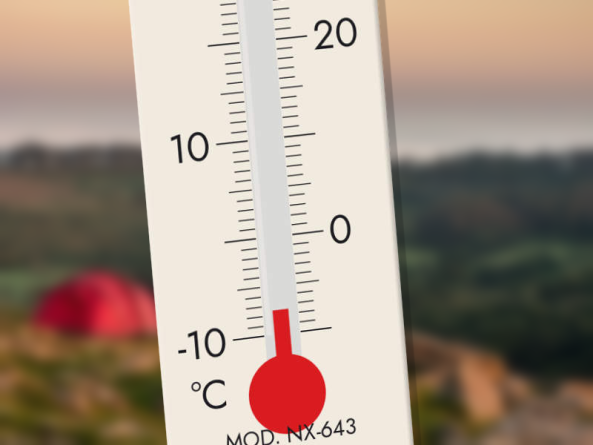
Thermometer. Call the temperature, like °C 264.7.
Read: °C -7.5
